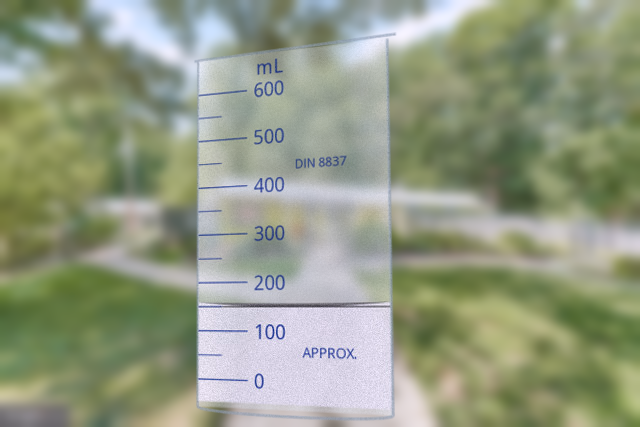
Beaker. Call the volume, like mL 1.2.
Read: mL 150
